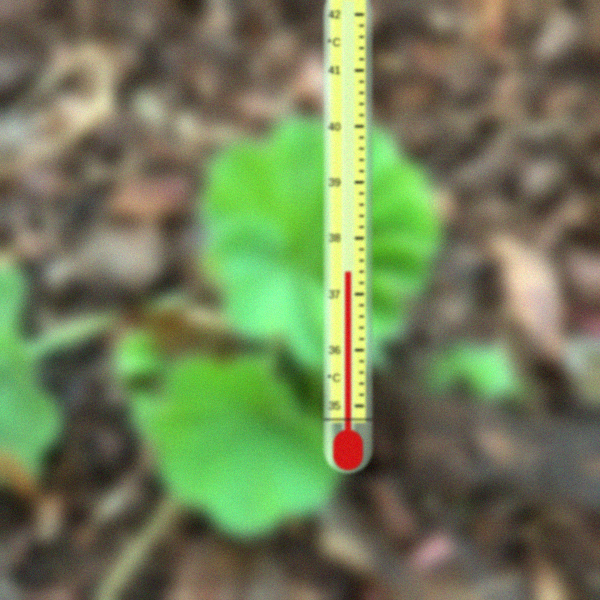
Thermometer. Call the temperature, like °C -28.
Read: °C 37.4
